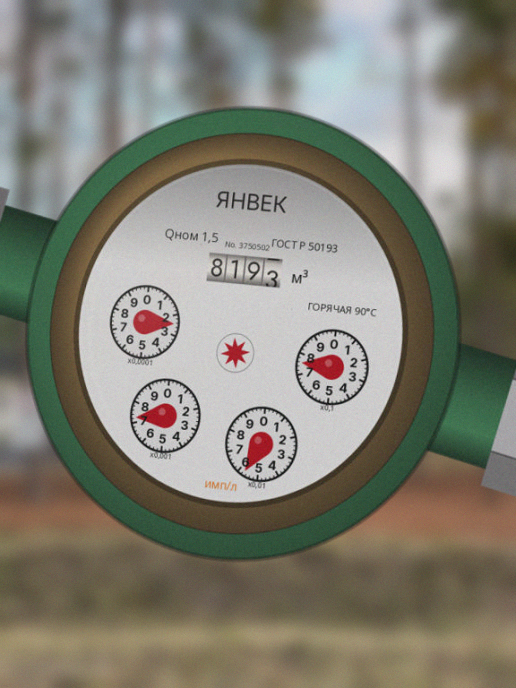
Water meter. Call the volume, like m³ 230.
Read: m³ 8192.7572
